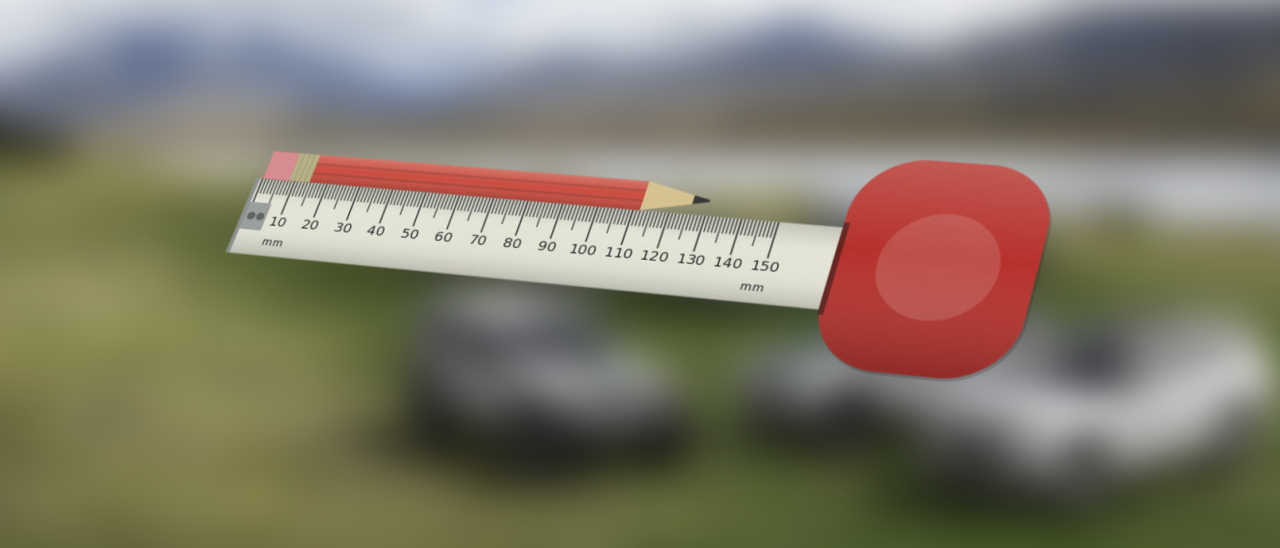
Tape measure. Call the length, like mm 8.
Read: mm 130
